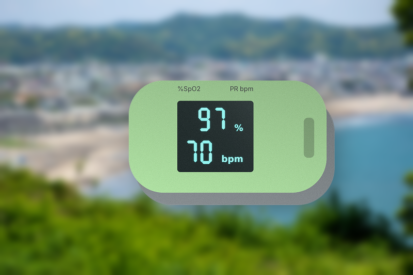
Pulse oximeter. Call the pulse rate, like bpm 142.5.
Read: bpm 70
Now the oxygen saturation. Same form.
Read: % 97
